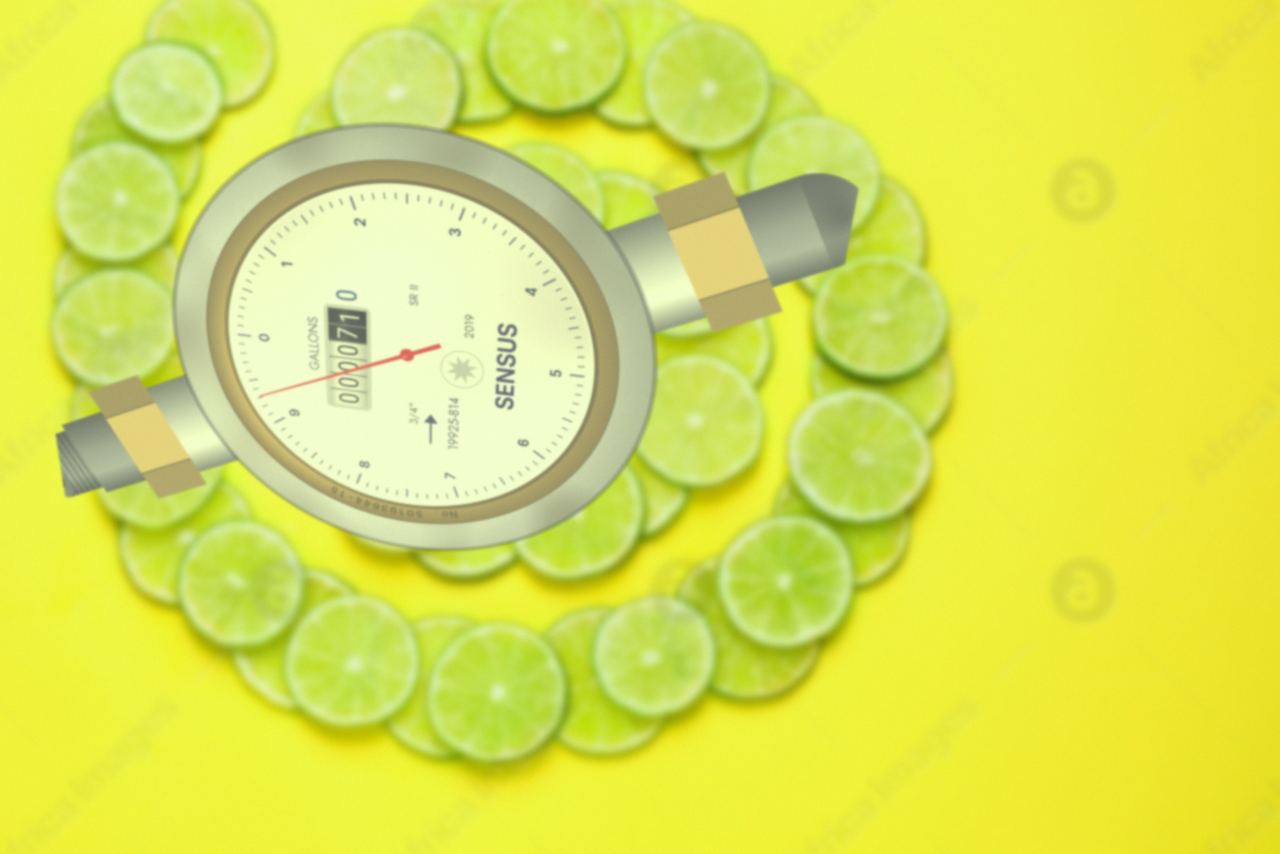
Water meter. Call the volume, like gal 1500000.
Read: gal 709.3
